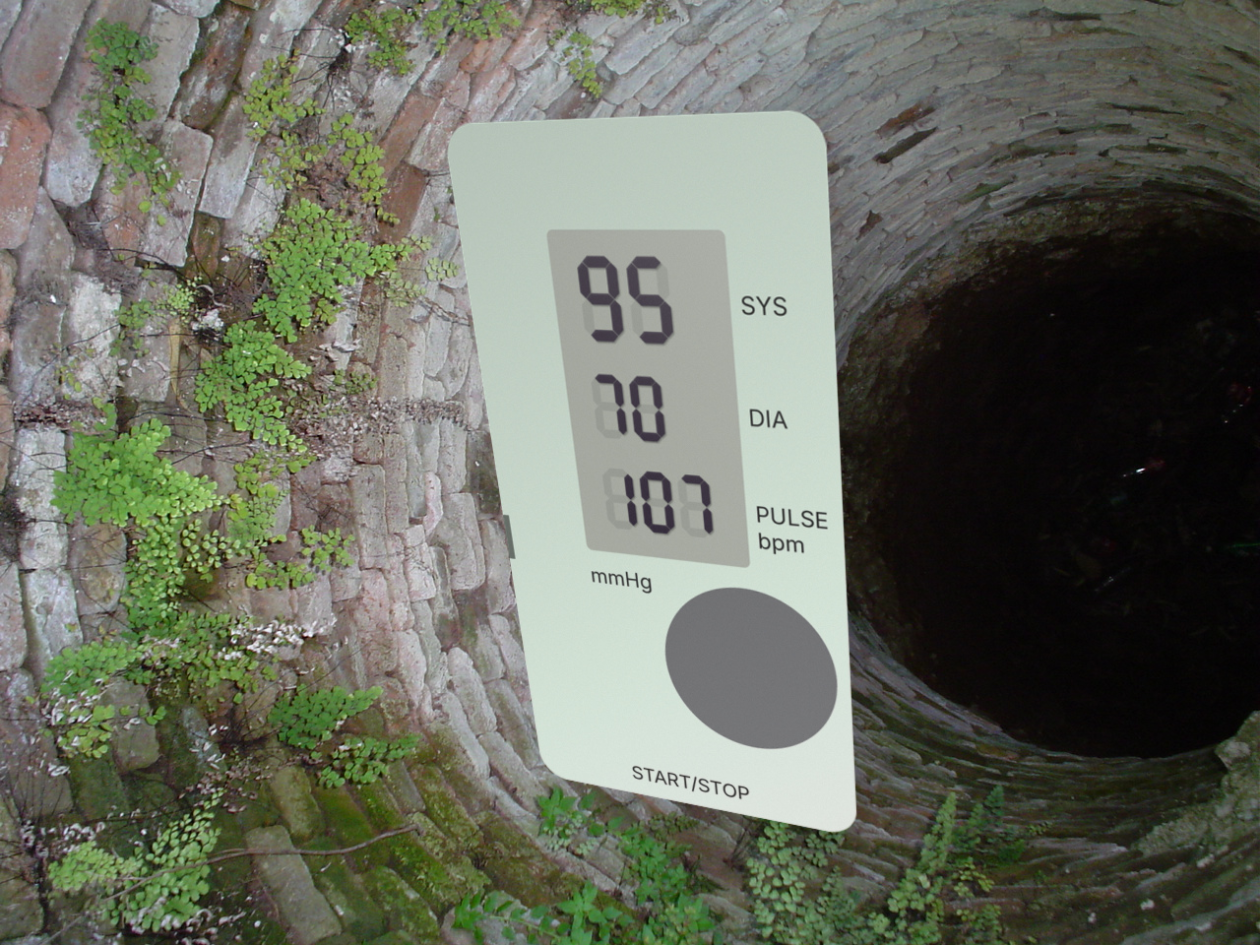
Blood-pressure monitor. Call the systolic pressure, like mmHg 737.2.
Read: mmHg 95
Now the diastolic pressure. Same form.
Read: mmHg 70
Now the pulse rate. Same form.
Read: bpm 107
